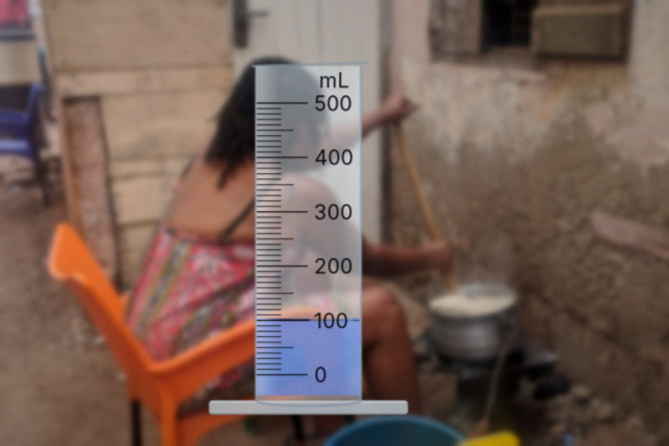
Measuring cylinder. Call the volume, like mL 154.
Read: mL 100
